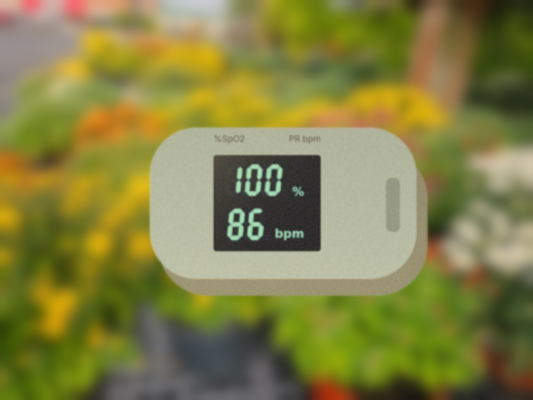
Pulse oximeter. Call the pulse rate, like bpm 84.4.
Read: bpm 86
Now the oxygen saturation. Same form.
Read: % 100
